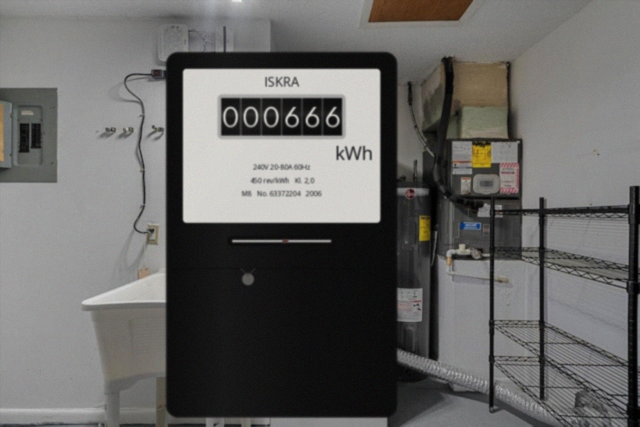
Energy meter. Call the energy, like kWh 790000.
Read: kWh 666
